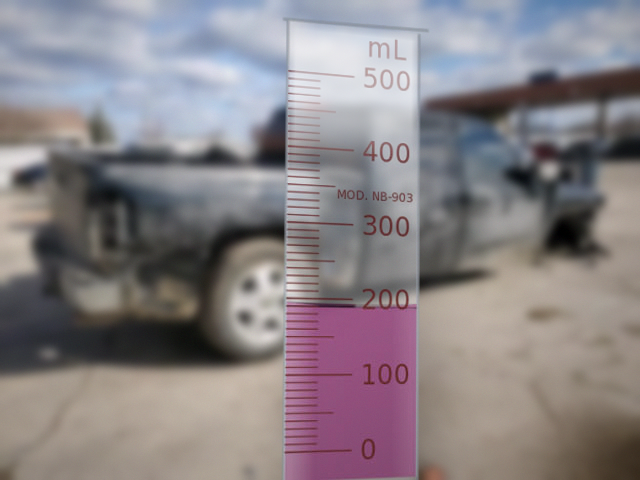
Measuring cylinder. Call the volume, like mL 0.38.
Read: mL 190
